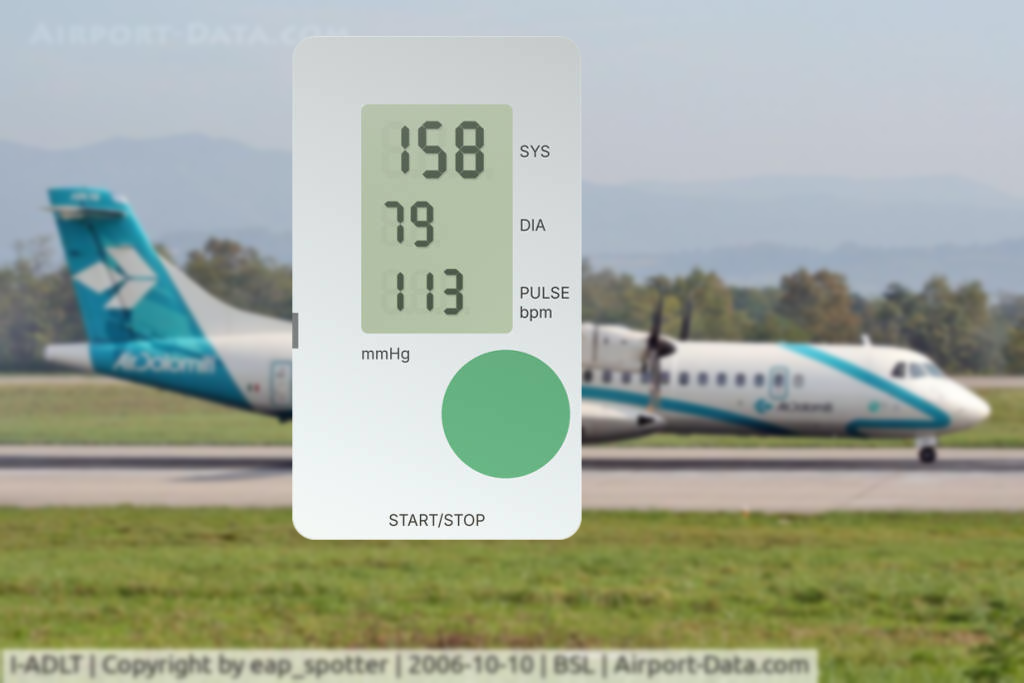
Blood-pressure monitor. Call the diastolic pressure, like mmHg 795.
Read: mmHg 79
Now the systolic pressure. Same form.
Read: mmHg 158
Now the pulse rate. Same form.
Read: bpm 113
